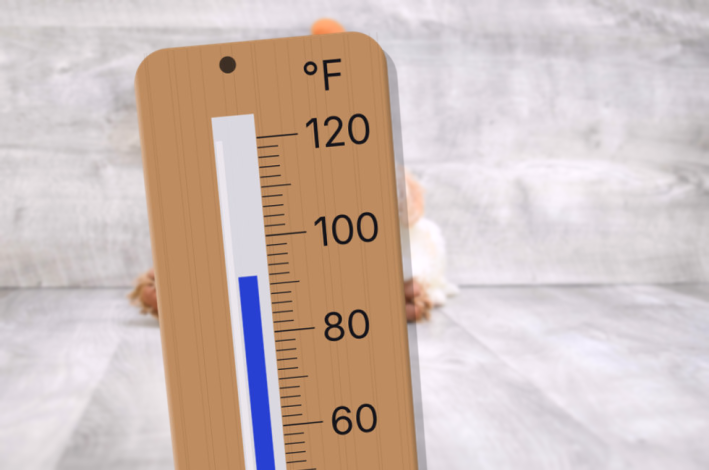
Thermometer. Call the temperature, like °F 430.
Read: °F 92
